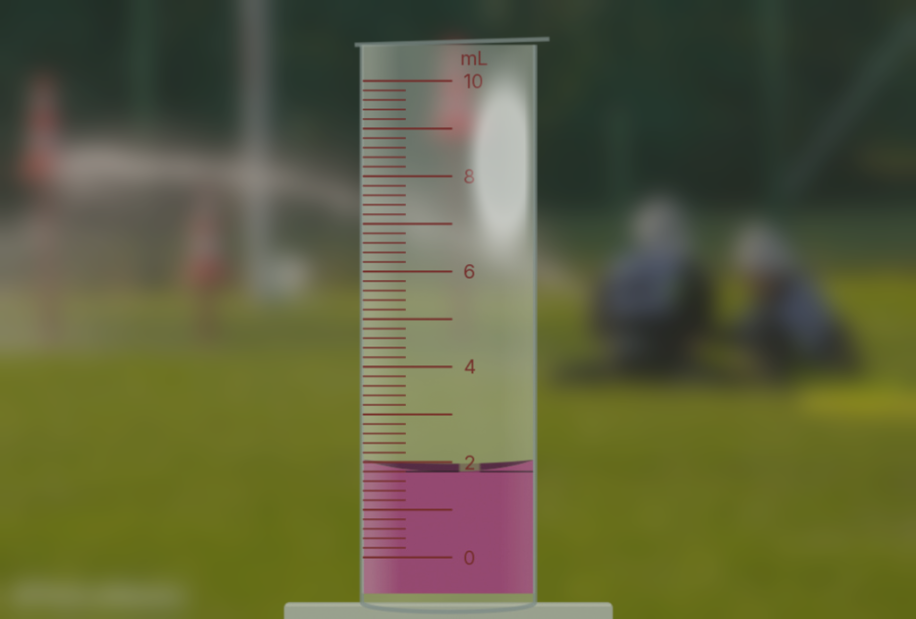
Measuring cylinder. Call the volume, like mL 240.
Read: mL 1.8
